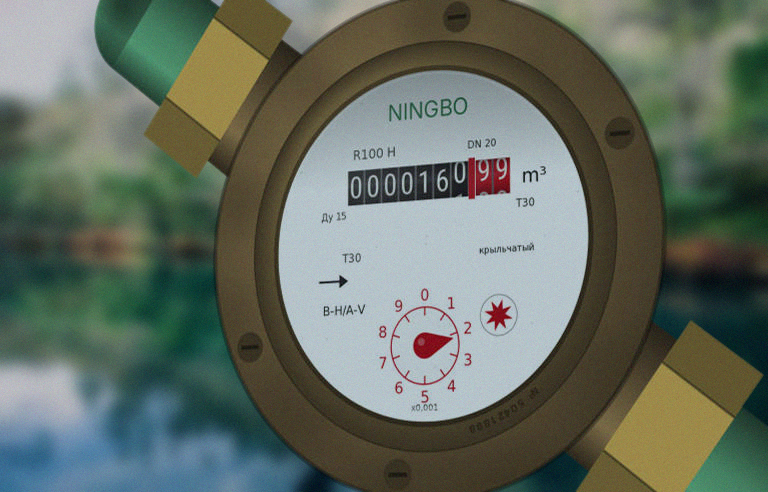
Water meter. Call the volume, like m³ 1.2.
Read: m³ 160.992
